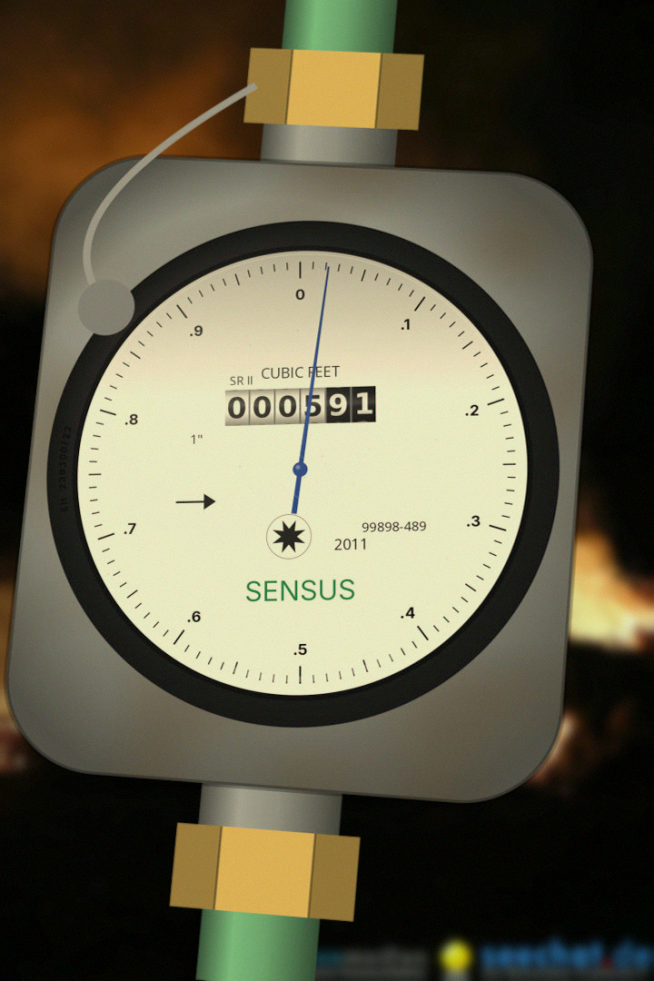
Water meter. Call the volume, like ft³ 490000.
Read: ft³ 591.02
